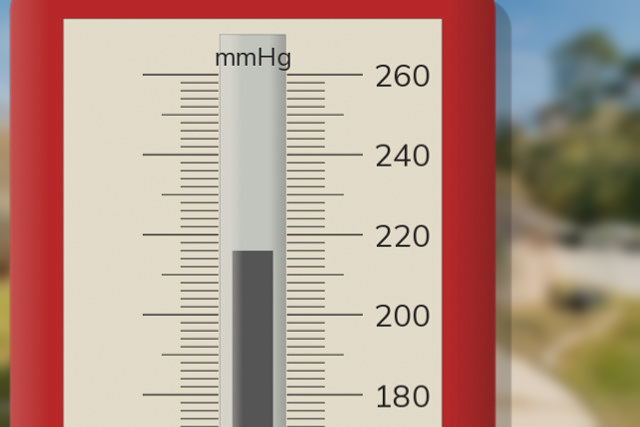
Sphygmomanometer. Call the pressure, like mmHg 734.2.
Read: mmHg 216
